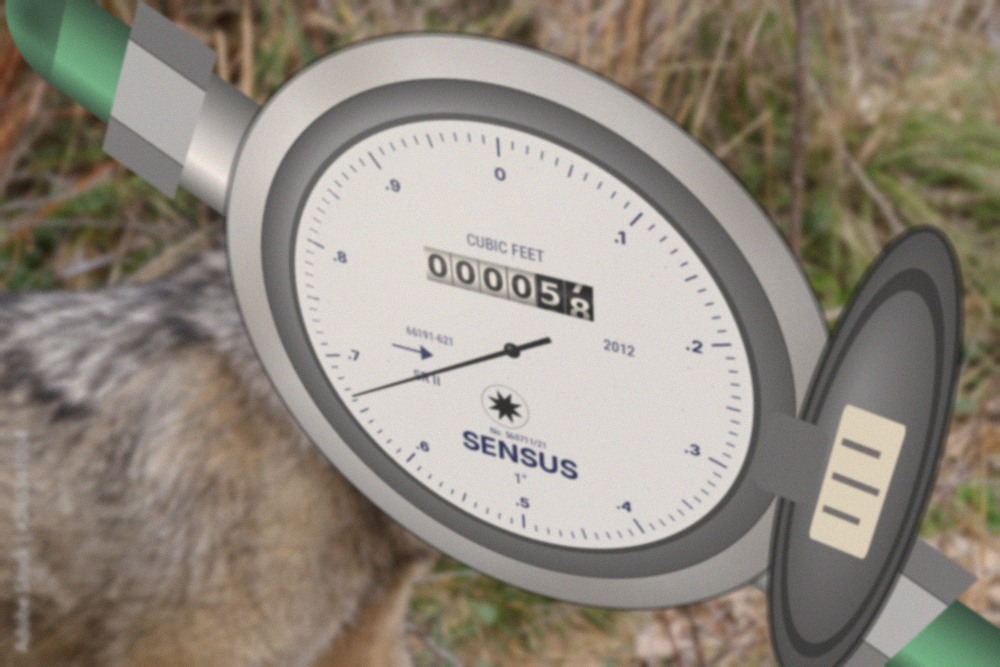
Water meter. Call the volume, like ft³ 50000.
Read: ft³ 57.66
